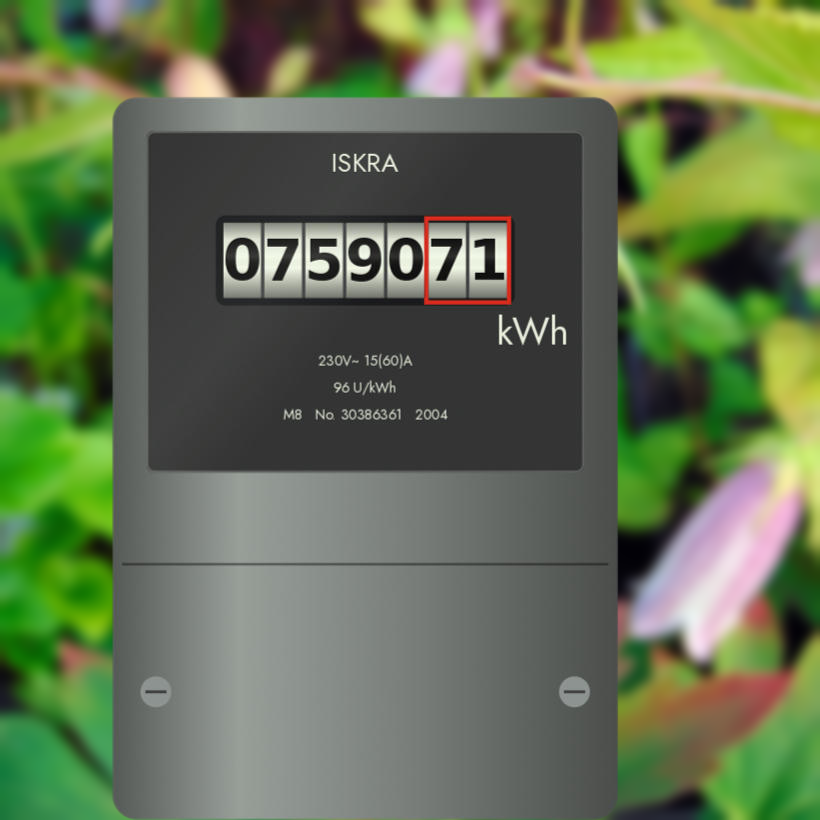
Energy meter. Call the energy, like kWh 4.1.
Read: kWh 7590.71
